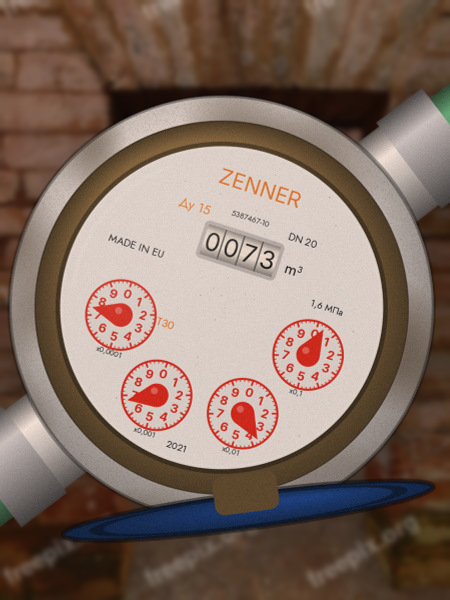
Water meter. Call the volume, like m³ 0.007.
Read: m³ 73.0367
